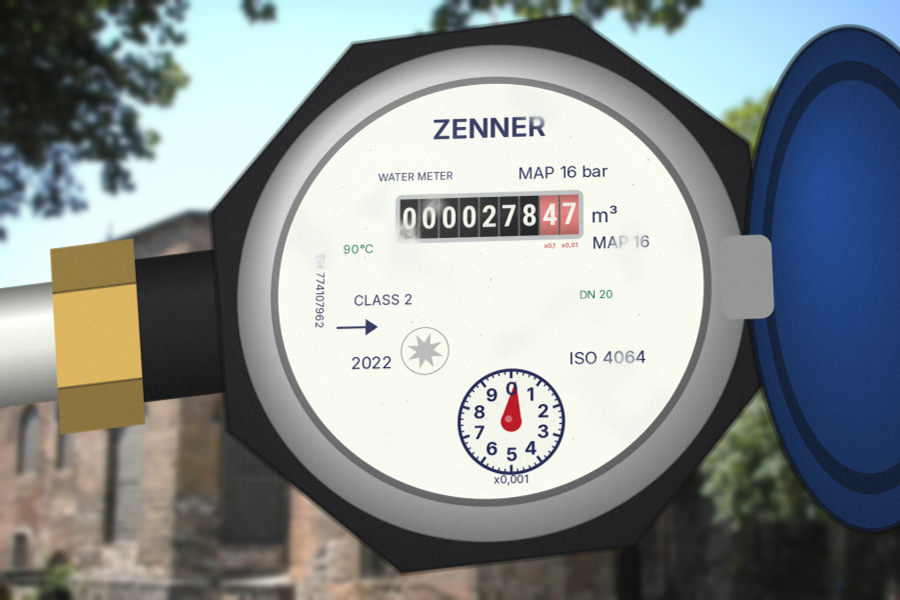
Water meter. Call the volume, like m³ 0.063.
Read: m³ 278.470
